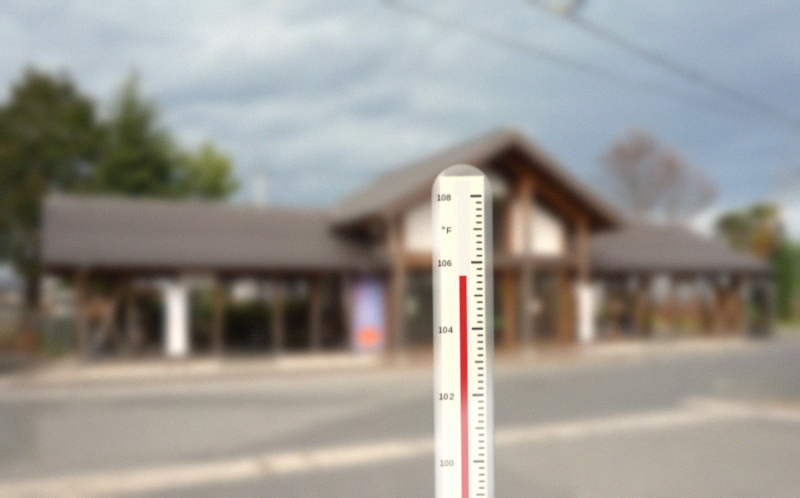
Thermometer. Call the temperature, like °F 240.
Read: °F 105.6
